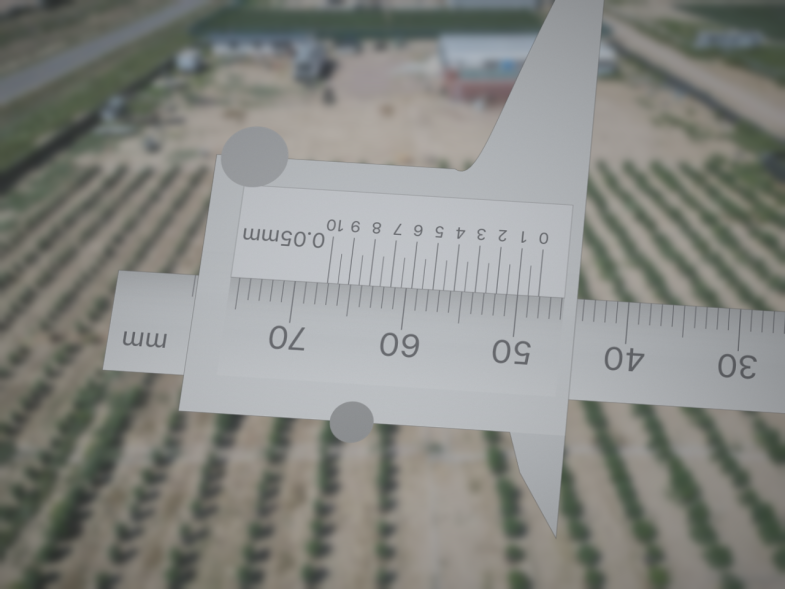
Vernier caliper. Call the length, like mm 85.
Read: mm 48.1
